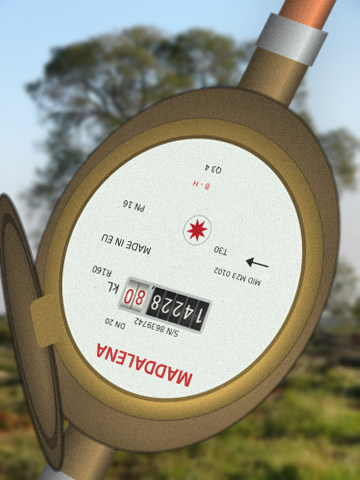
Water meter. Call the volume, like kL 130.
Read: kL 14228.80
